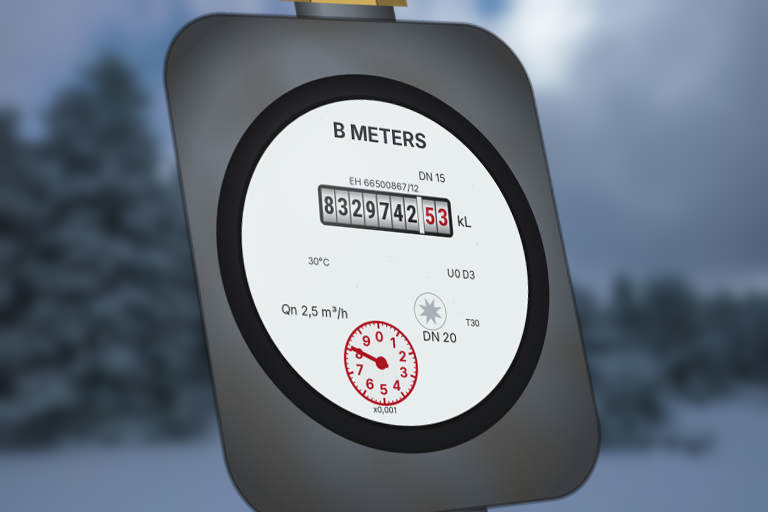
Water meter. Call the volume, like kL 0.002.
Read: kL 8329742.538
